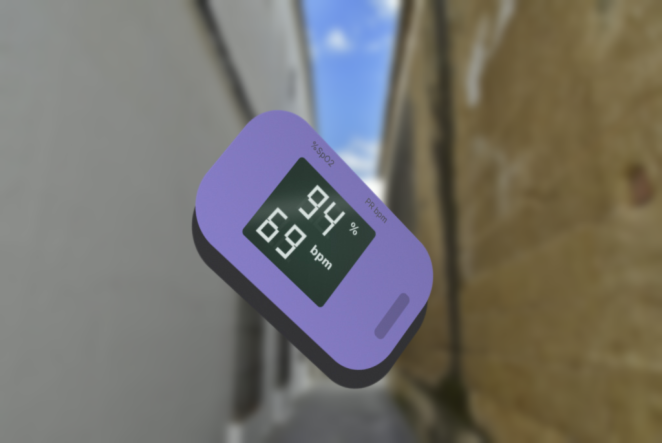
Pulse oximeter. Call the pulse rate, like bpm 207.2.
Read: bpm 69
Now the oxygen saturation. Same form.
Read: % 94
